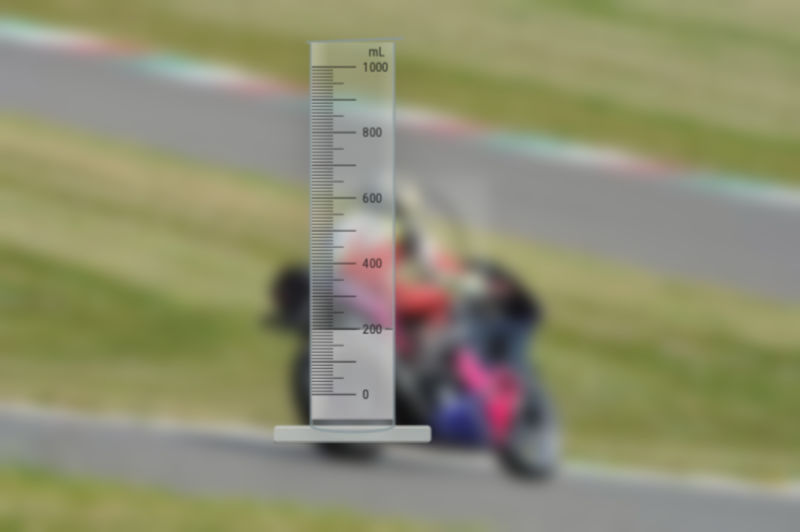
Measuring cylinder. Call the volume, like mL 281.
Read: mL 200
